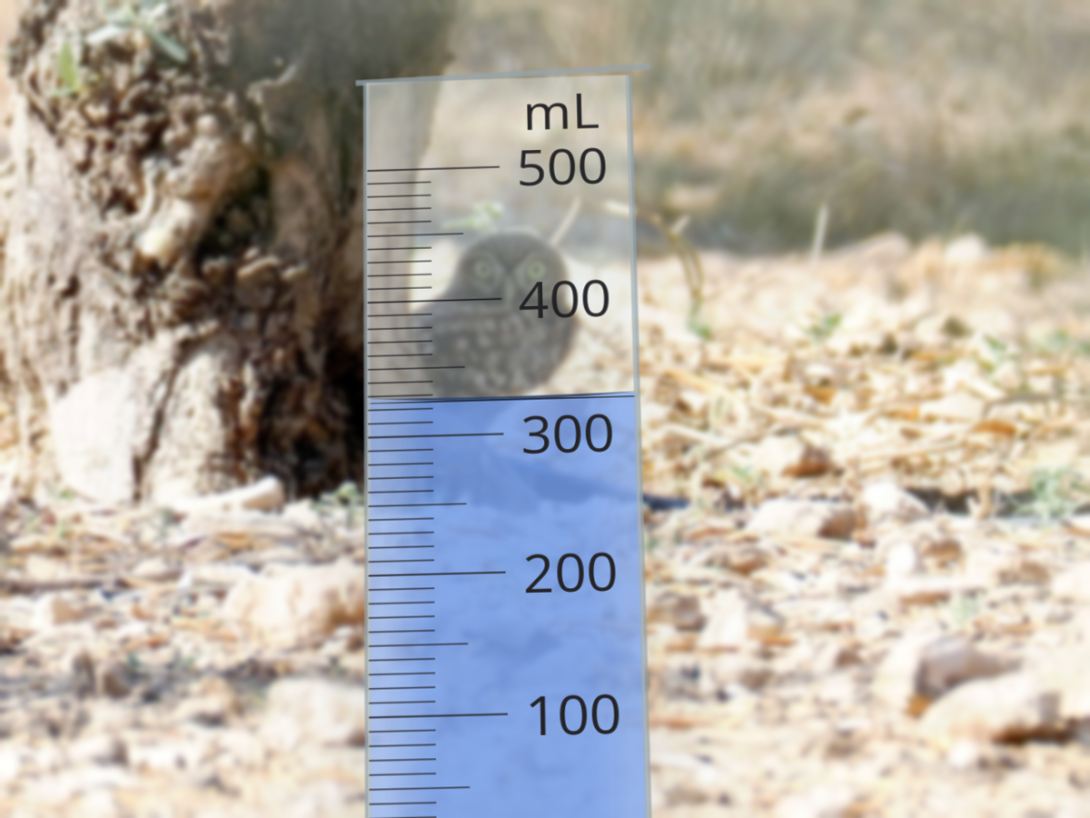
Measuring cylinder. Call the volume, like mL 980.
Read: mL 325
